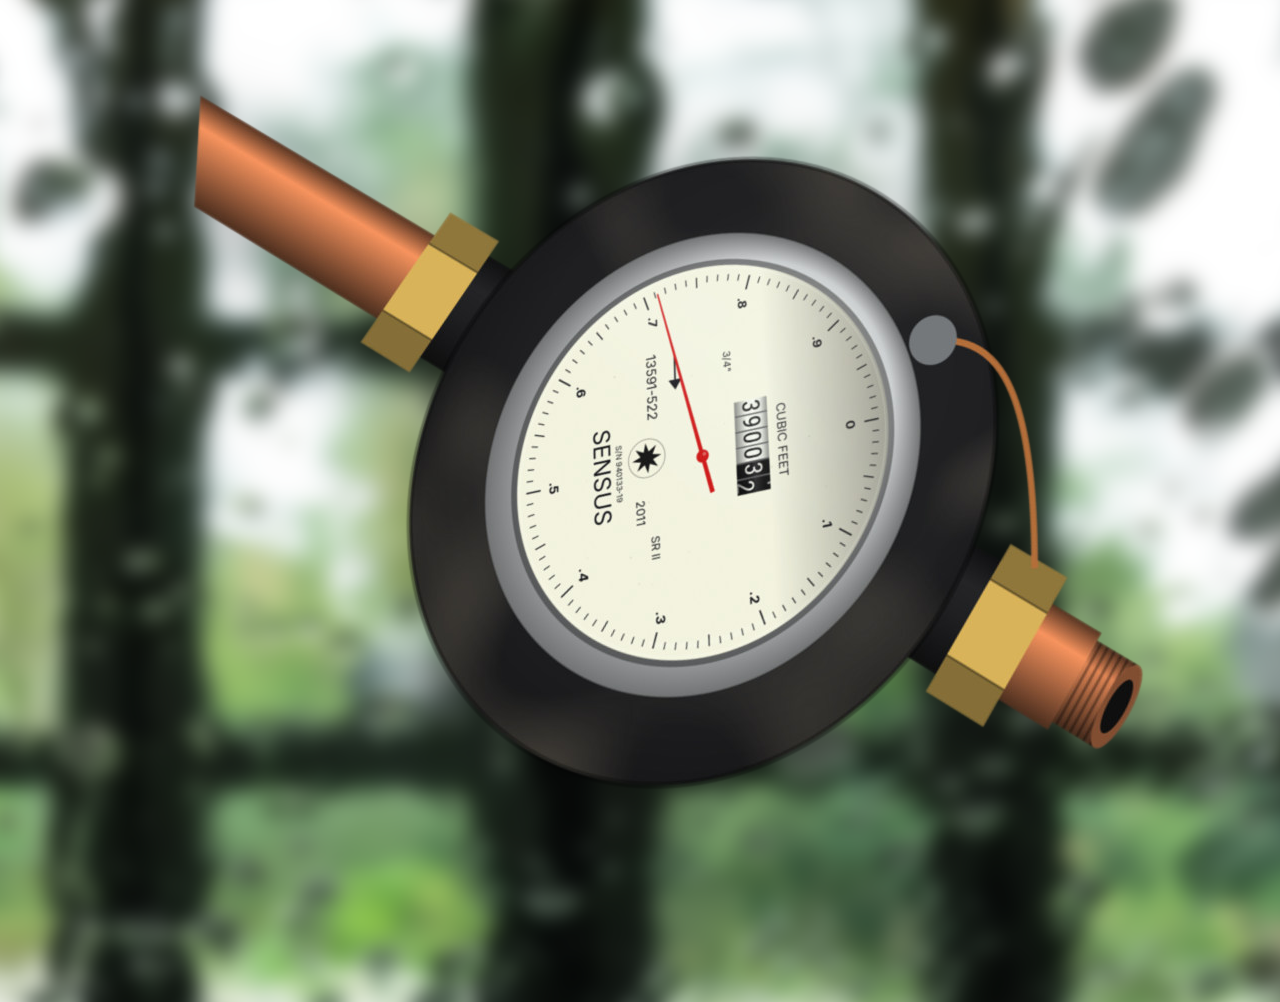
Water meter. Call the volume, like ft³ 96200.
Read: ft³ 390031.71
